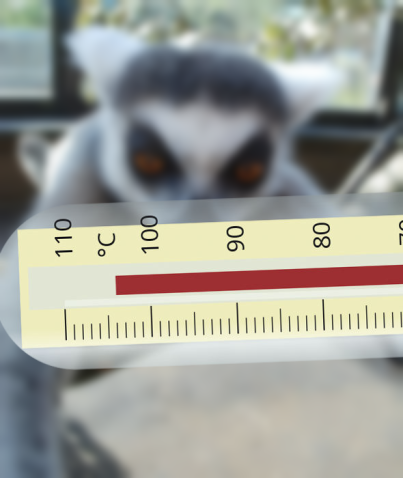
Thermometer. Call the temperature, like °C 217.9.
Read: °C 104
